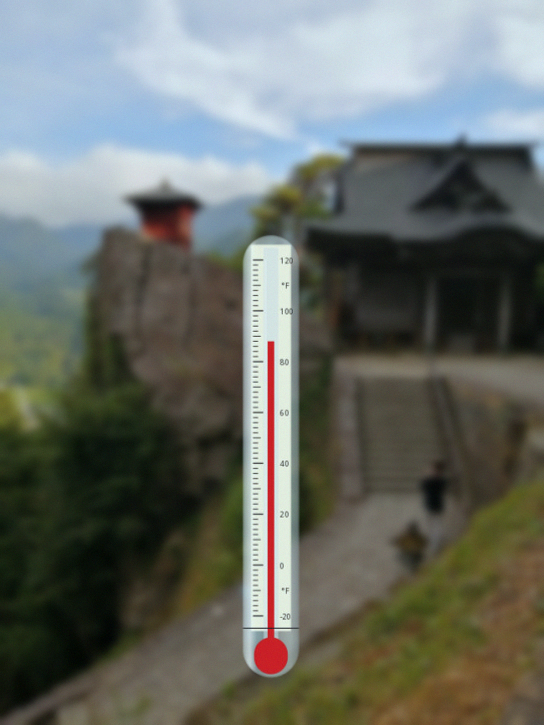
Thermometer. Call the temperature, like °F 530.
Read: °F 88
